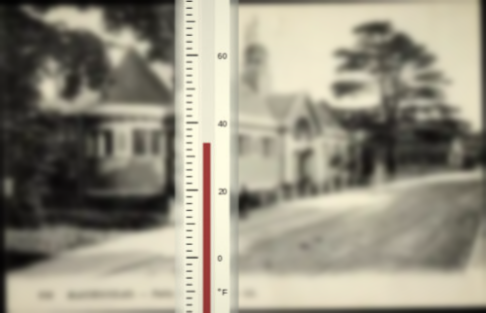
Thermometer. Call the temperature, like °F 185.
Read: °F 34
